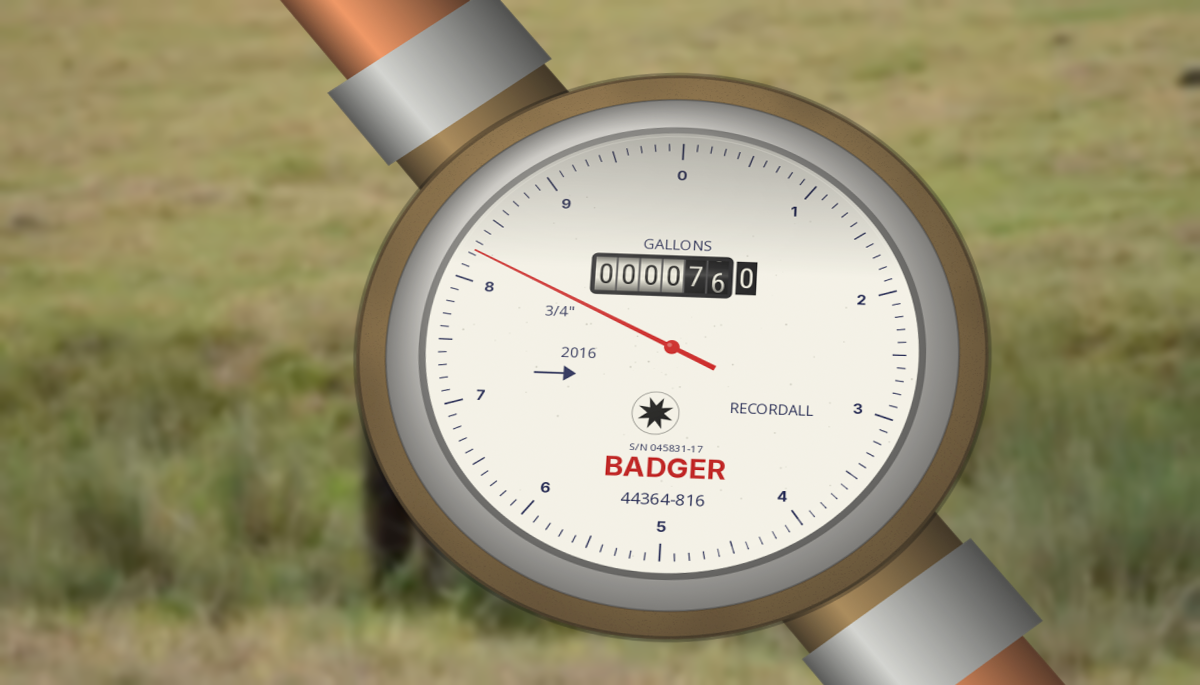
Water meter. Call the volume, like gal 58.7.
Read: gal 758.2
